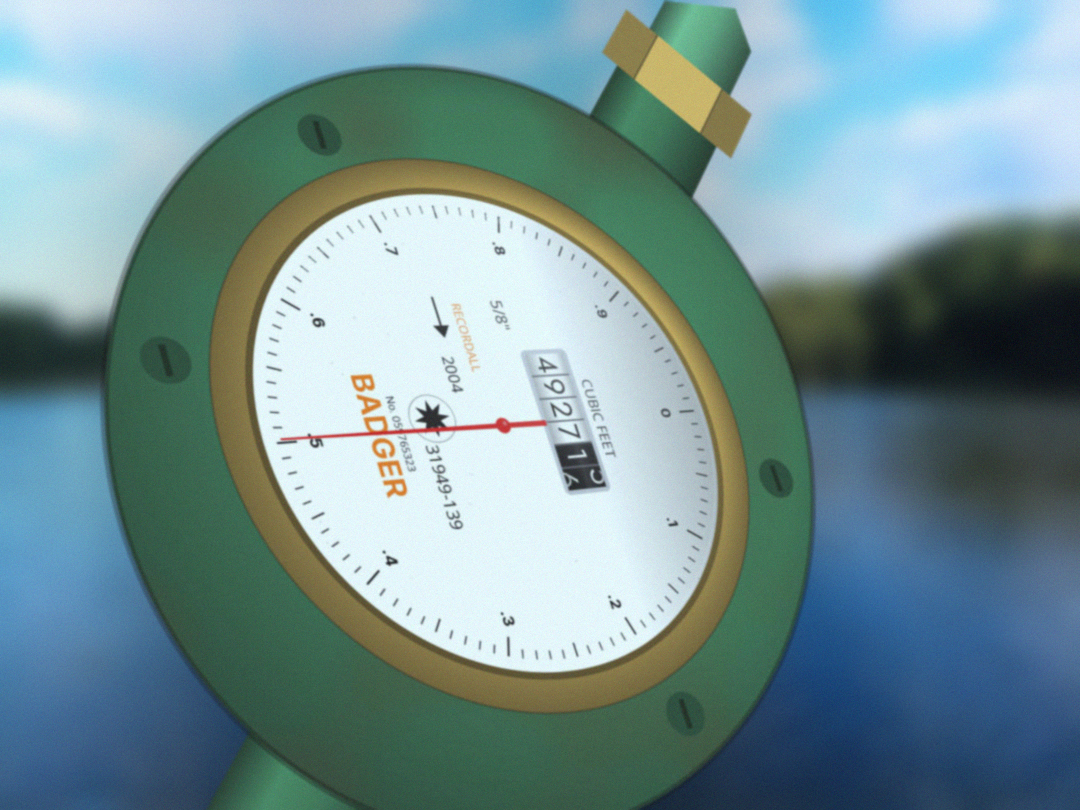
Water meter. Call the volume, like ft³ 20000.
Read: ft³ 492715.50
